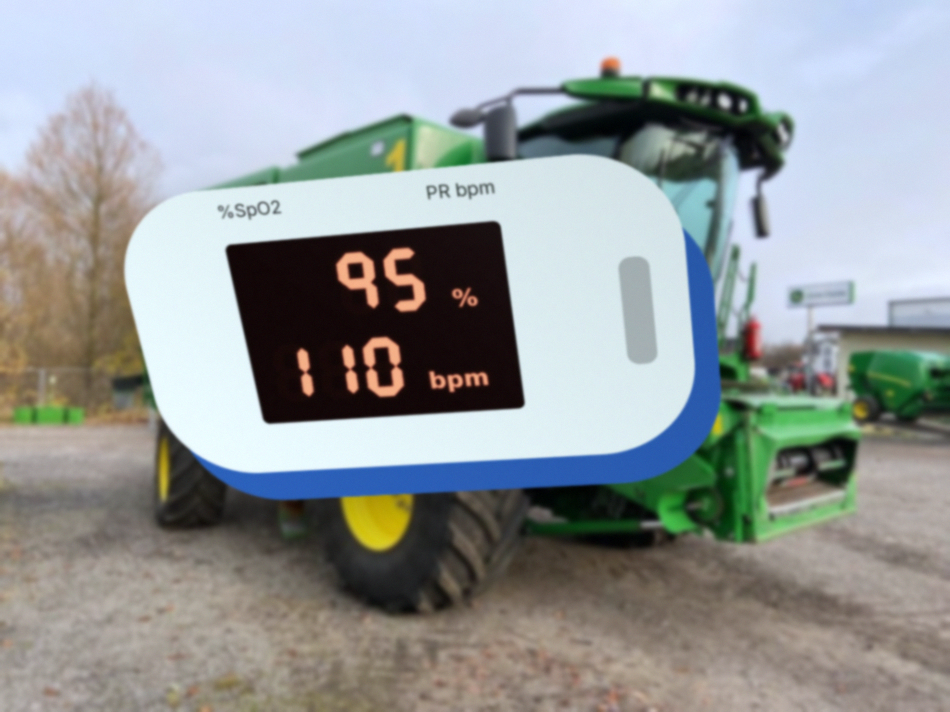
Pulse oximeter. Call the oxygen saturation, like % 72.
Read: % 95
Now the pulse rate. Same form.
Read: bpm 110
